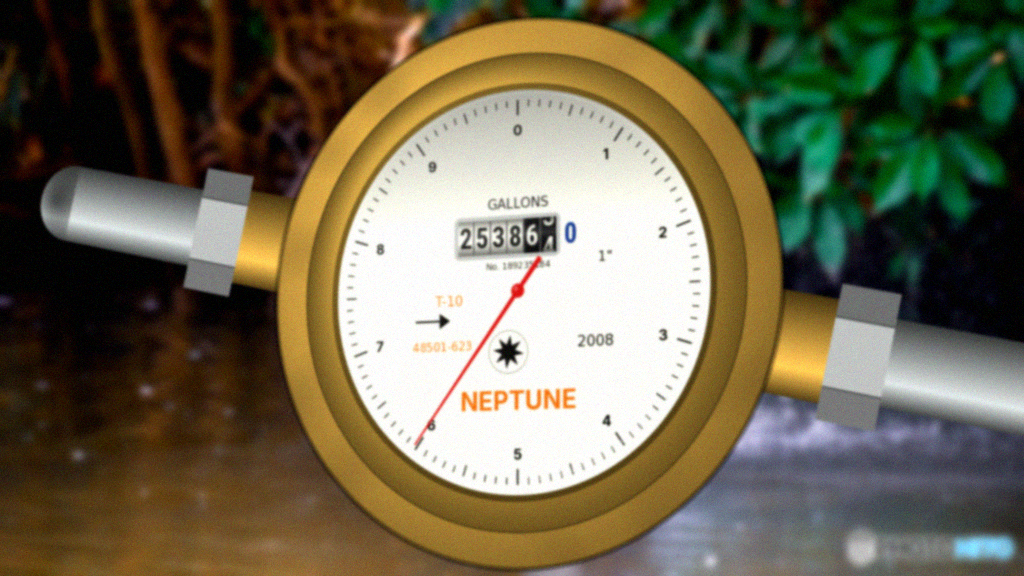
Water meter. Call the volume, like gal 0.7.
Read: gal 2538636.0
